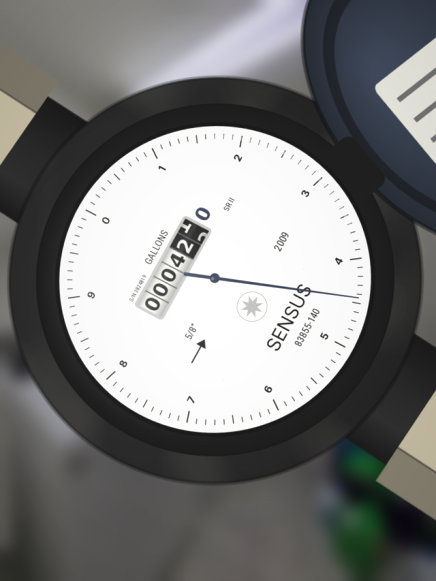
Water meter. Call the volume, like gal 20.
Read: gal 4214.4
